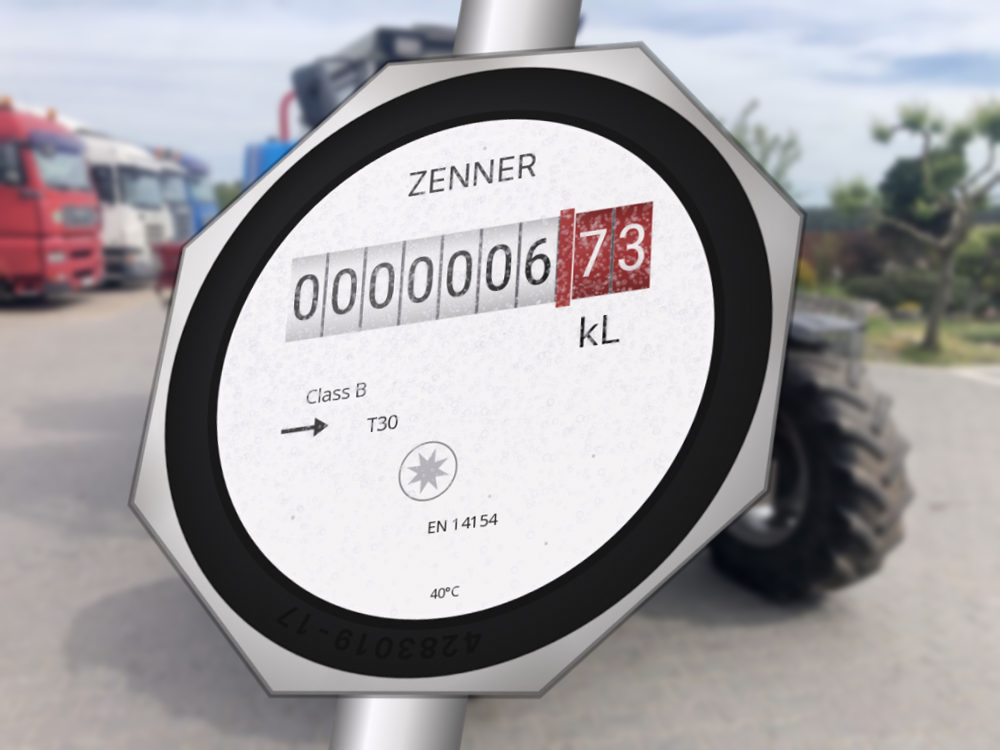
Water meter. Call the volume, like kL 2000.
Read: kL 6.73
